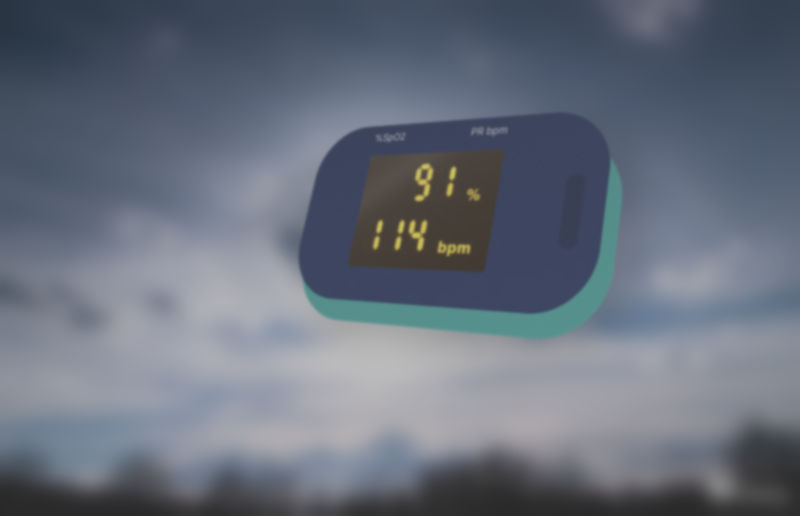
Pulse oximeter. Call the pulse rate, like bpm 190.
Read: bpm 114
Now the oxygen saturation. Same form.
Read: % 91
